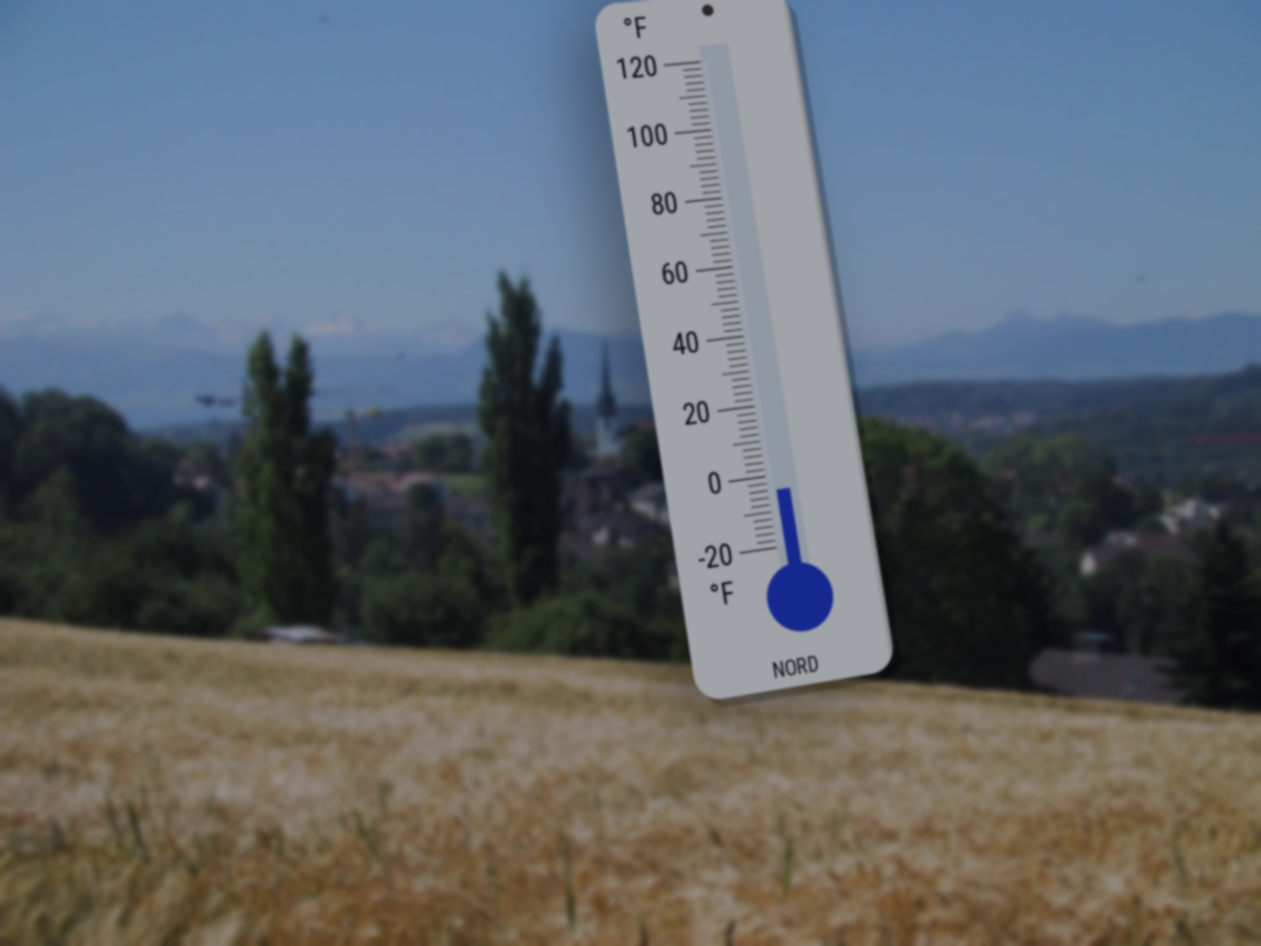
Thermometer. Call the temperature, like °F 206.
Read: °F -4
